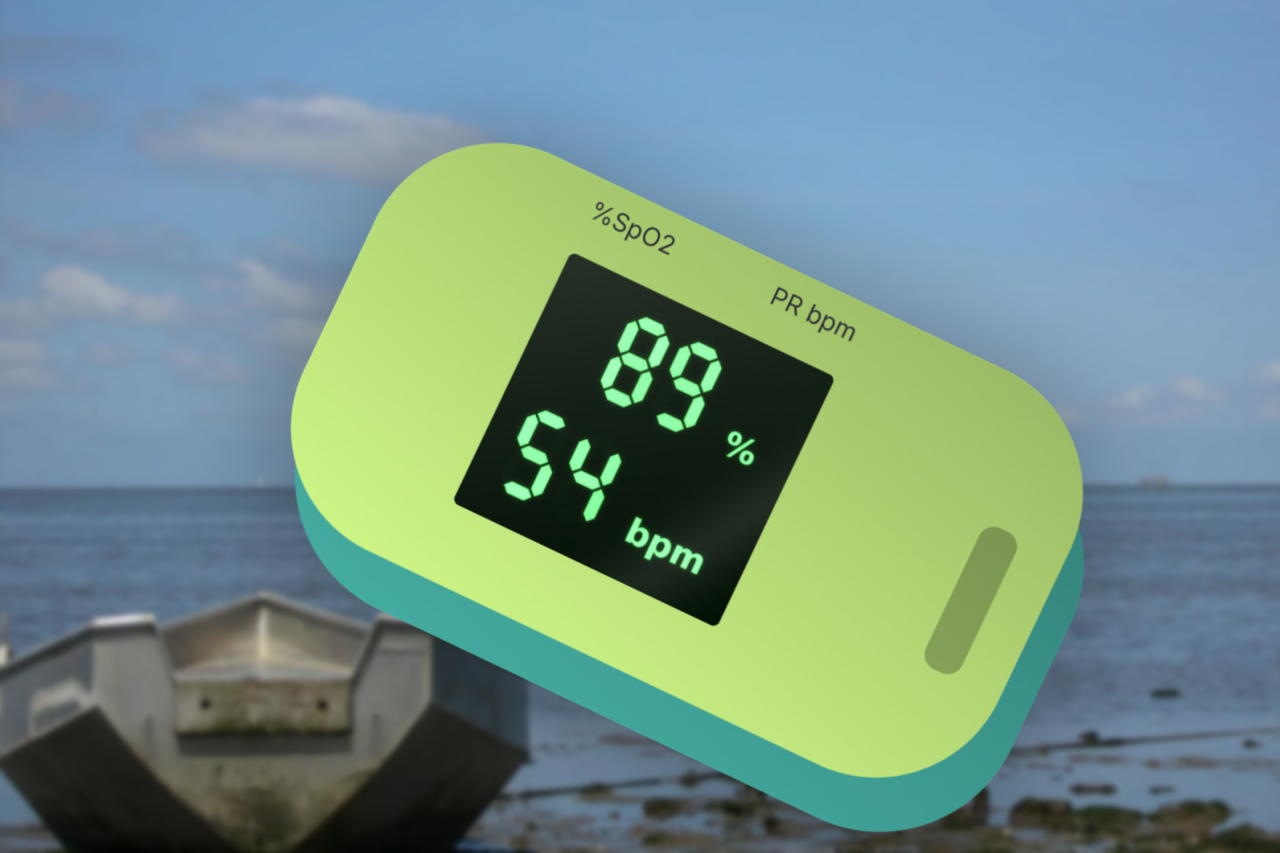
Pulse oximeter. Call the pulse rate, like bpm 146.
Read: bpm 54
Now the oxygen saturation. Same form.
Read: % 89
